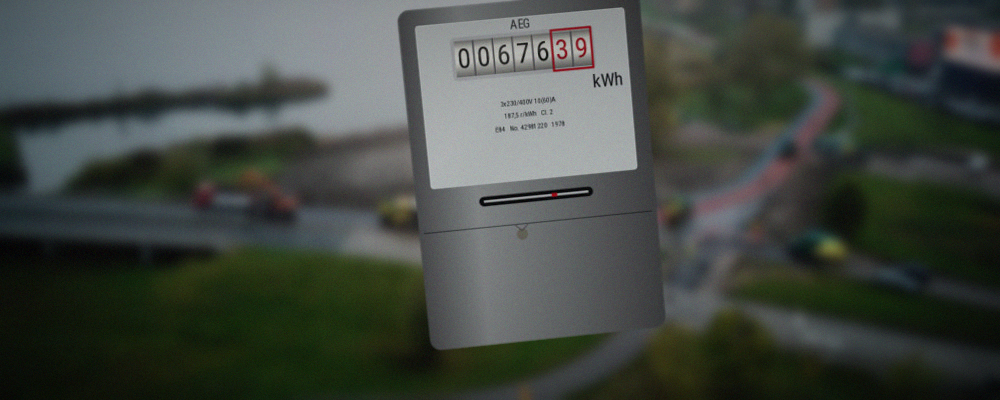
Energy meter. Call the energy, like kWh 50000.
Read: kWh 676.39
